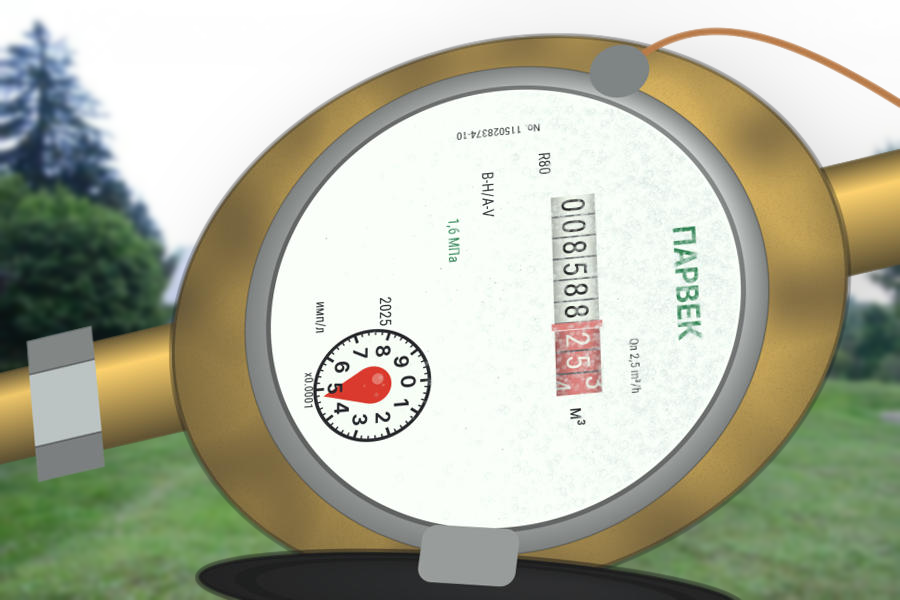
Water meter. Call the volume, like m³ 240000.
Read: m³ 8588.2534
